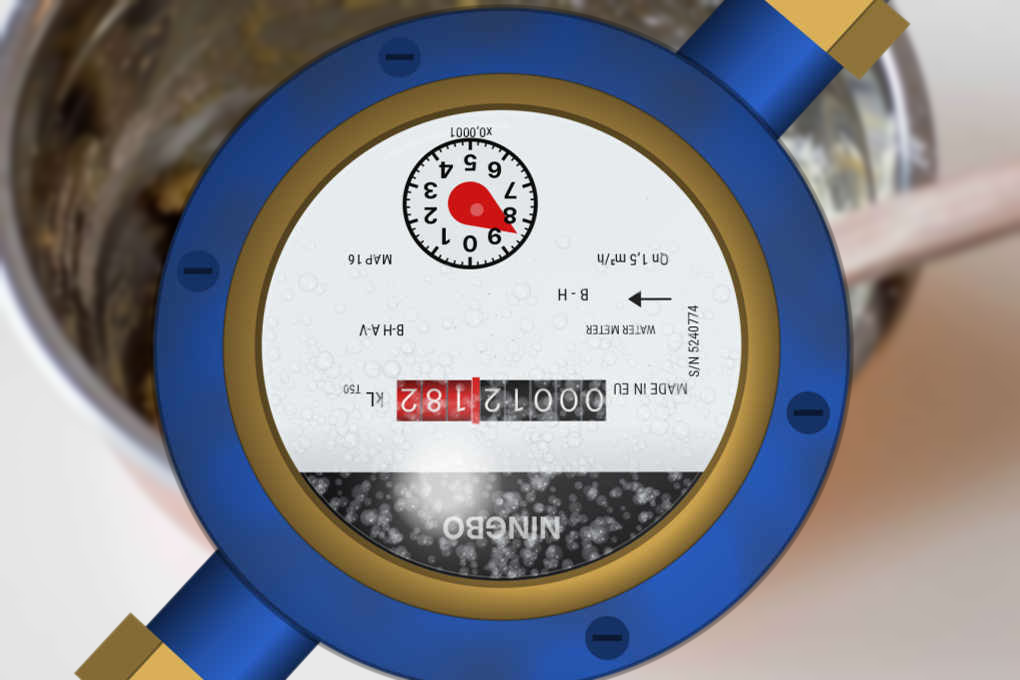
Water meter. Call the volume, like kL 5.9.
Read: kL 12.1828
